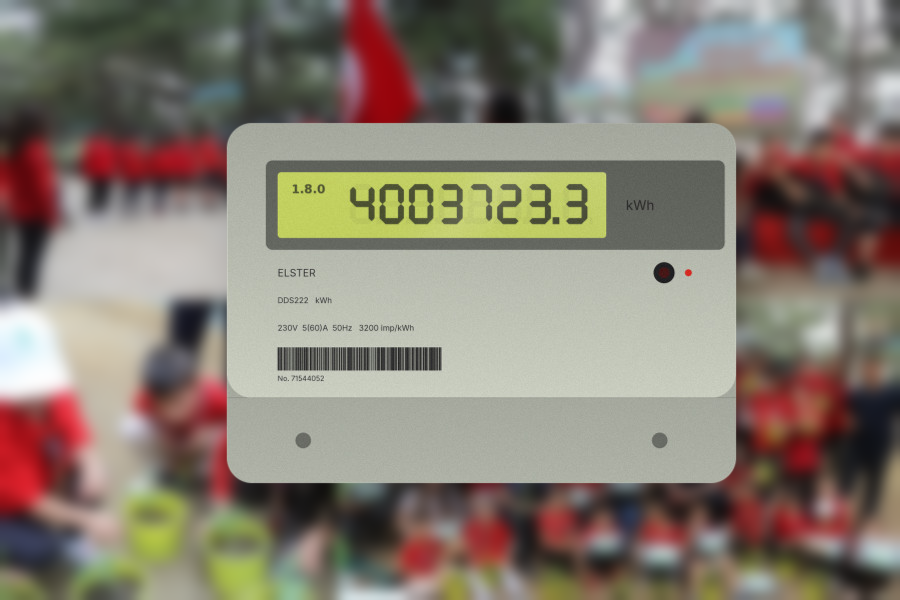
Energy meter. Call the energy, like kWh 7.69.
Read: kWh 4003723.3
